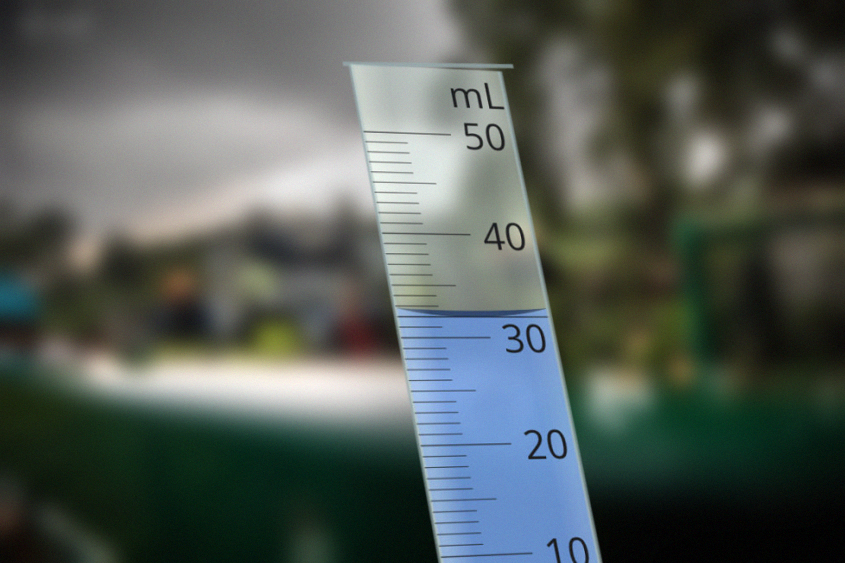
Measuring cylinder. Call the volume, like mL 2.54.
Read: mL 32
